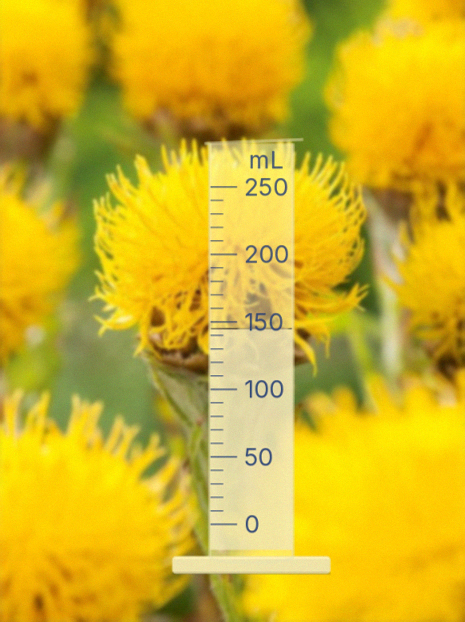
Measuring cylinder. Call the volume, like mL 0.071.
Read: mL 145
